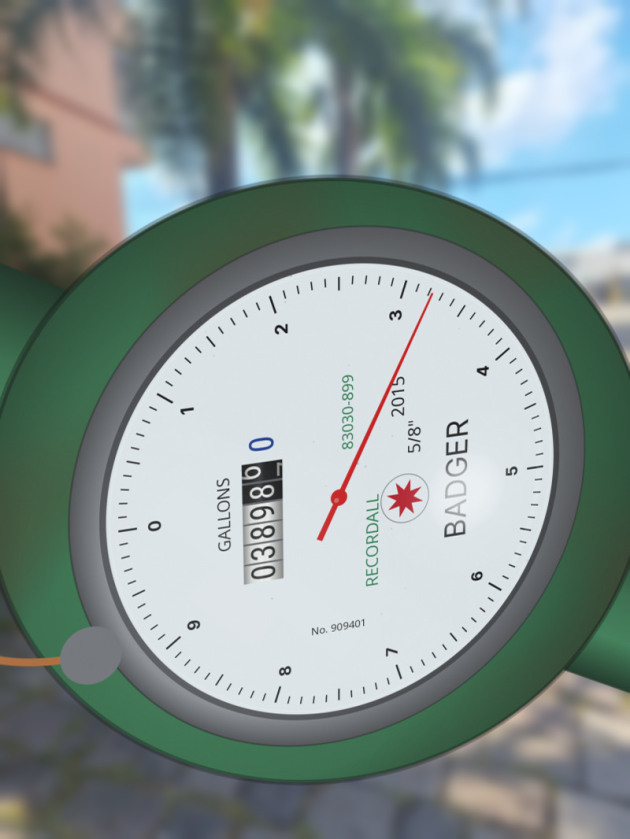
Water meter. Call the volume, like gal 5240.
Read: gal 389863.2
